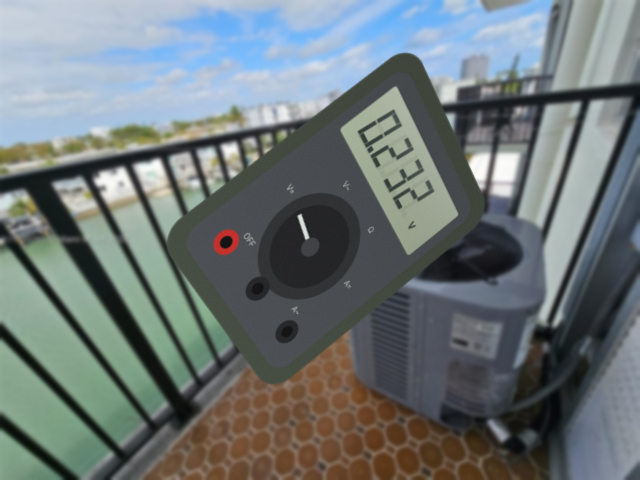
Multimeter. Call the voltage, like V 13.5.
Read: V 0.232
